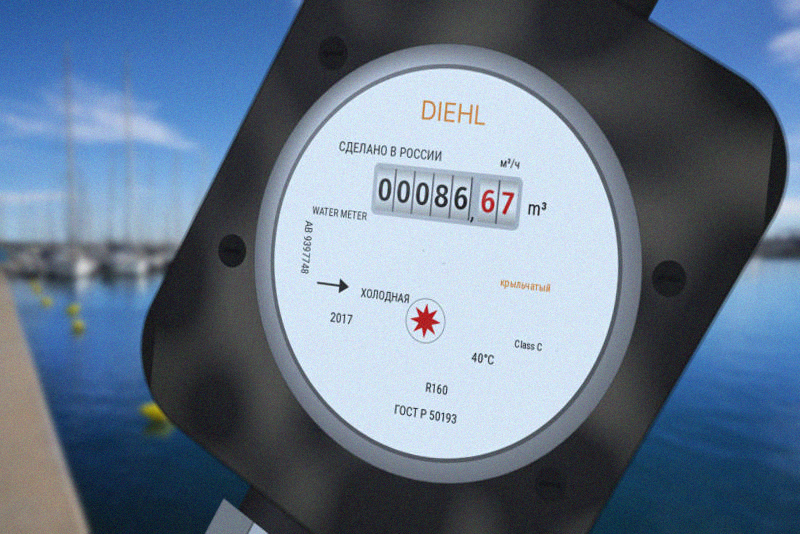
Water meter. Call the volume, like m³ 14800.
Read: m³ 86.67
